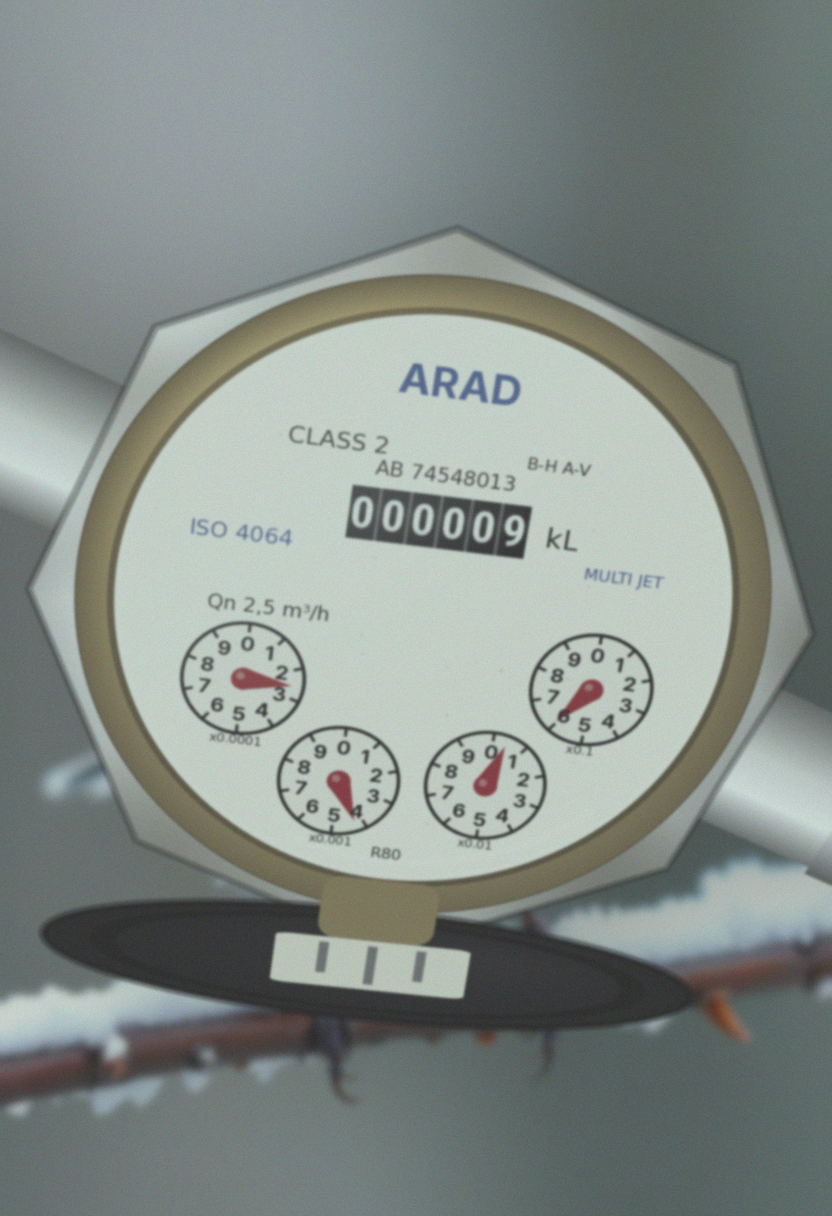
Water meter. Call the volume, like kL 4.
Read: kL 9.6042
